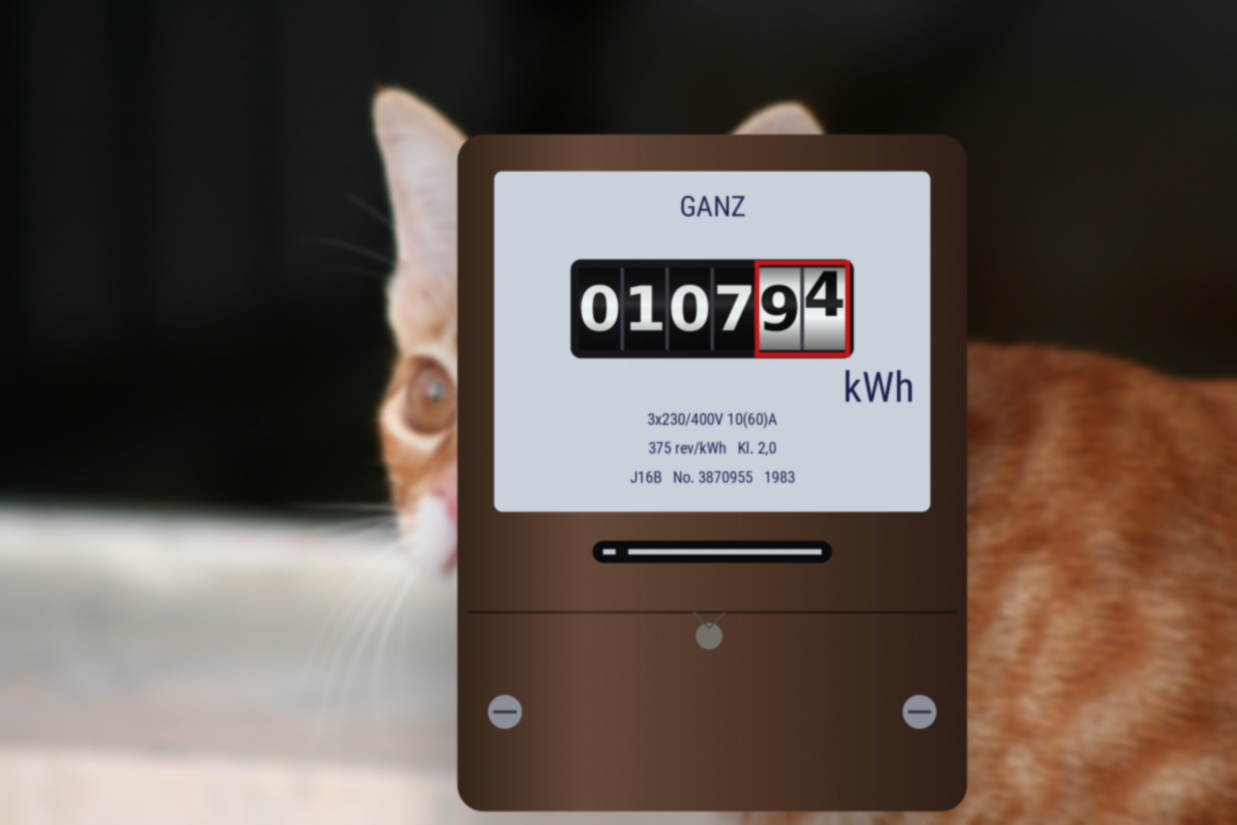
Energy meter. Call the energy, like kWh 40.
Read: kWh 107.94
